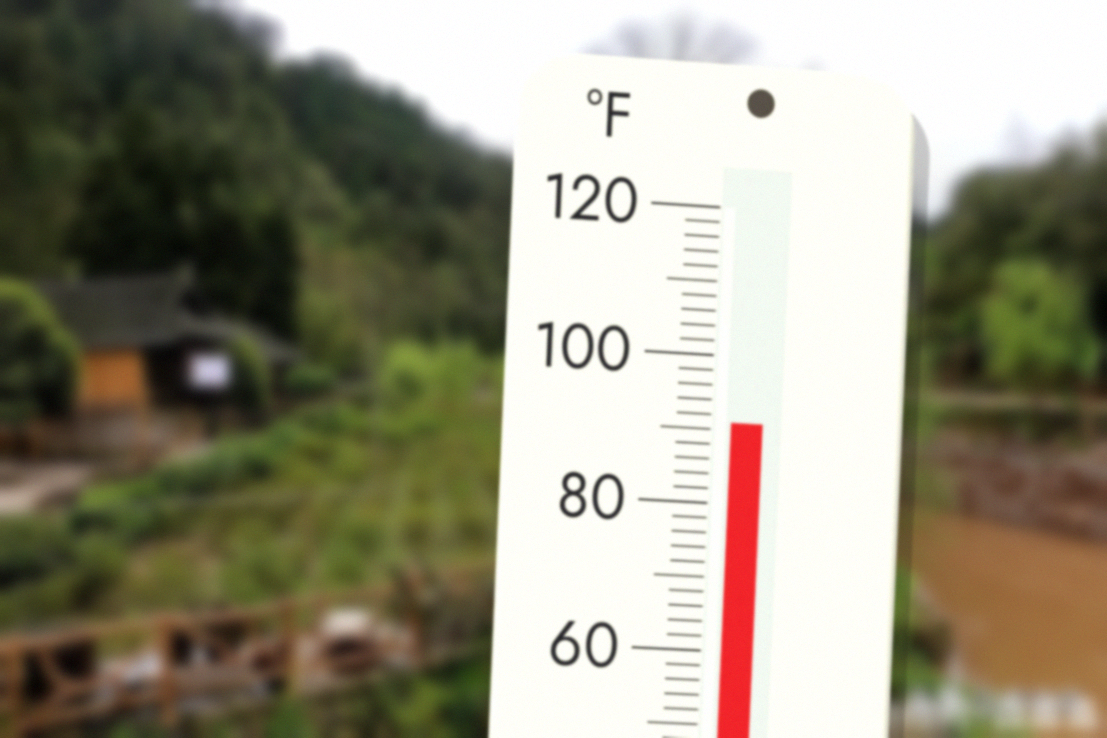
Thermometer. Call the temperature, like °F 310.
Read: °F 91
